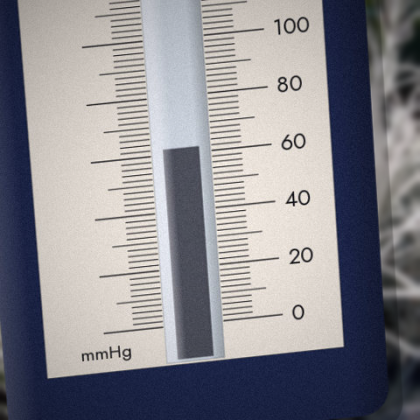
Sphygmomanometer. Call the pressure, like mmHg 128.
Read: mmHg 62
